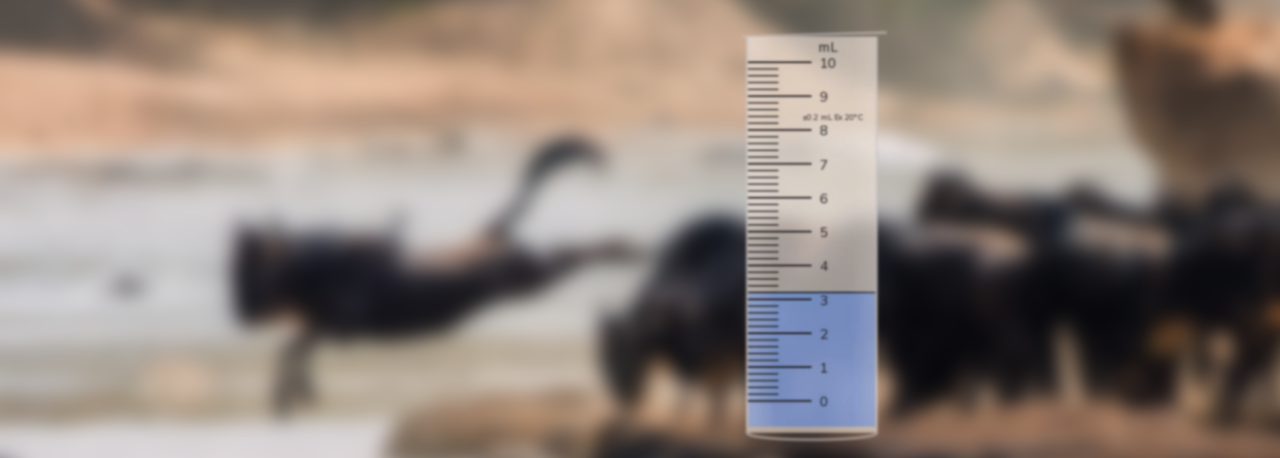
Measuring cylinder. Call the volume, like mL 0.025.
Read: mL 3.2
